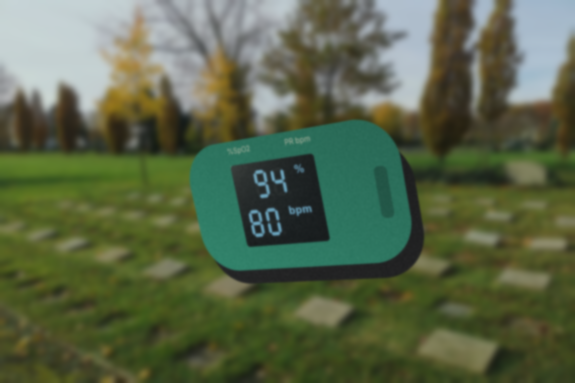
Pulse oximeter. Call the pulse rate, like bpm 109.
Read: bpm 80
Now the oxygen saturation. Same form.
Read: % 94
